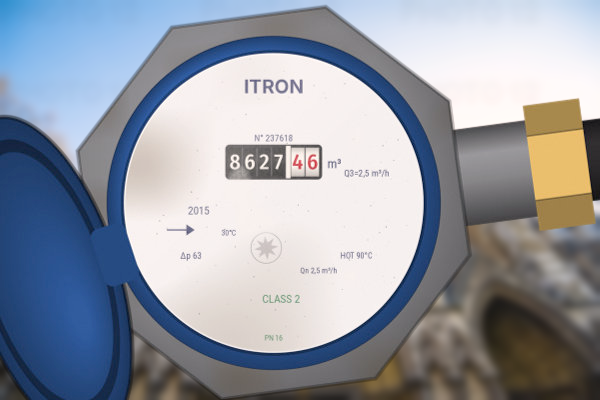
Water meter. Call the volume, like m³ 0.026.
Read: m³ 8627.46
